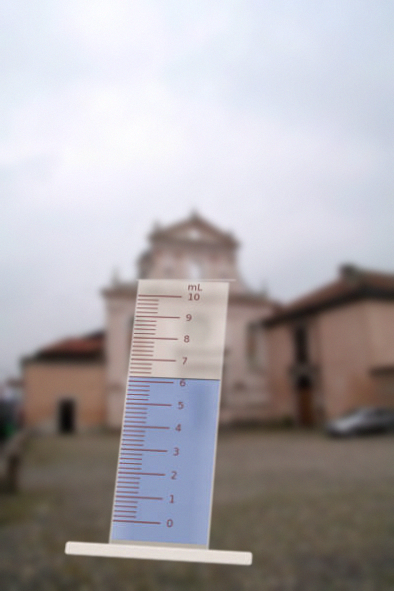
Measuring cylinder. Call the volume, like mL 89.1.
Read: mL 6.2
